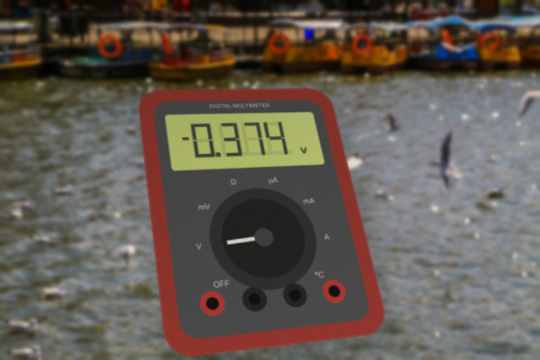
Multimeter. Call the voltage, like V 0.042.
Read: V -0.374
